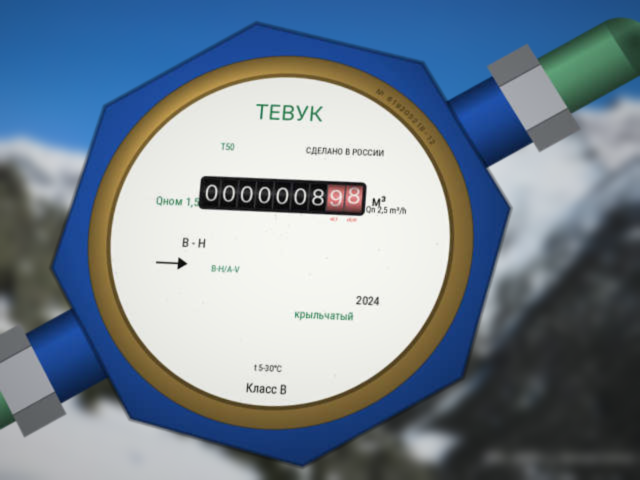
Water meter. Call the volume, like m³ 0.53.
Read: m³ 8.98
